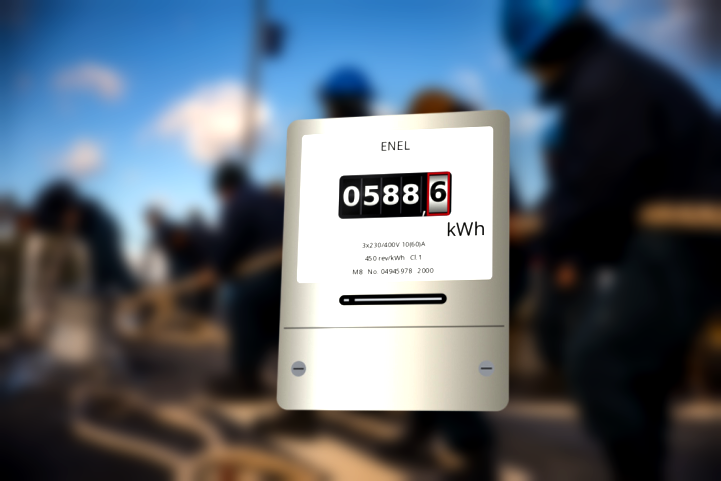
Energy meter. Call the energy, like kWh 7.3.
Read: kWh 588.6
